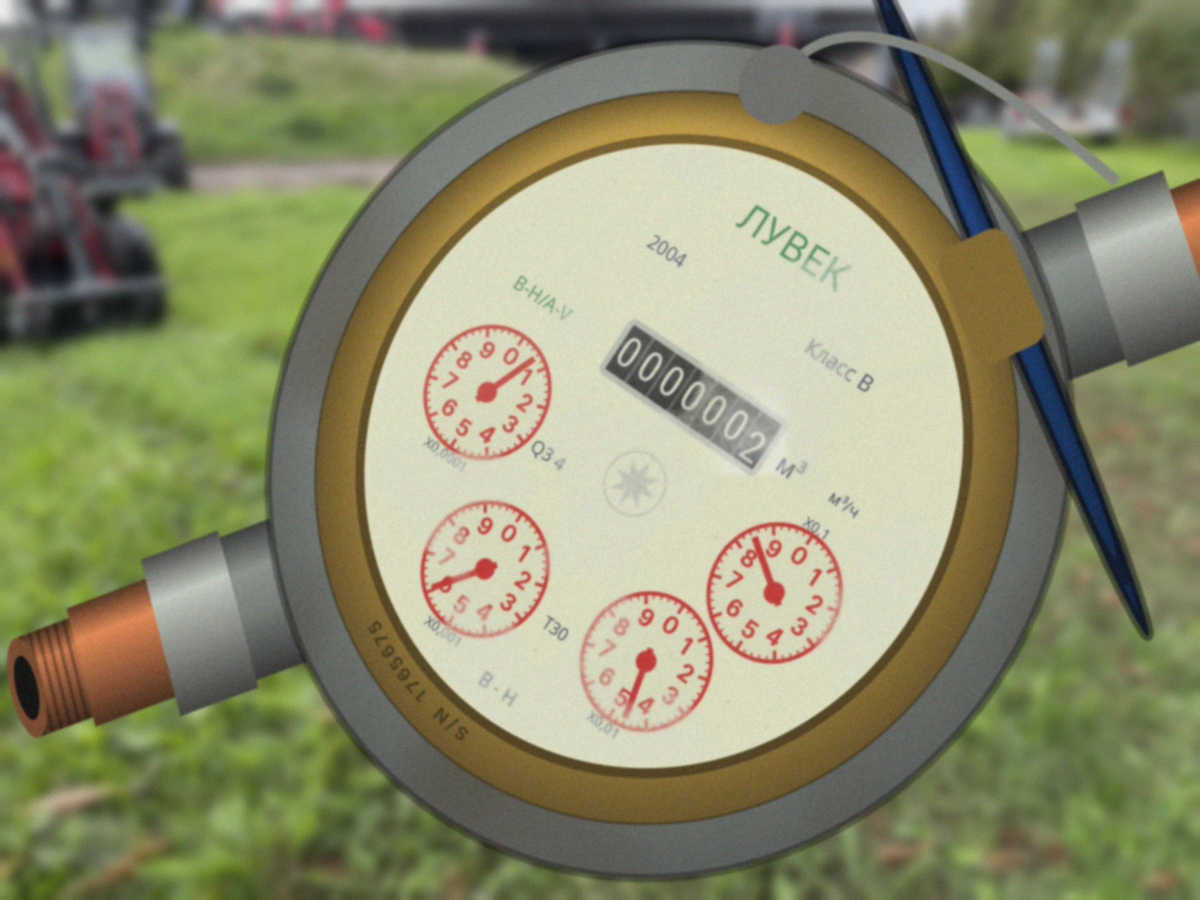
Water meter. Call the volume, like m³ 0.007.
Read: m³ 1.8460
